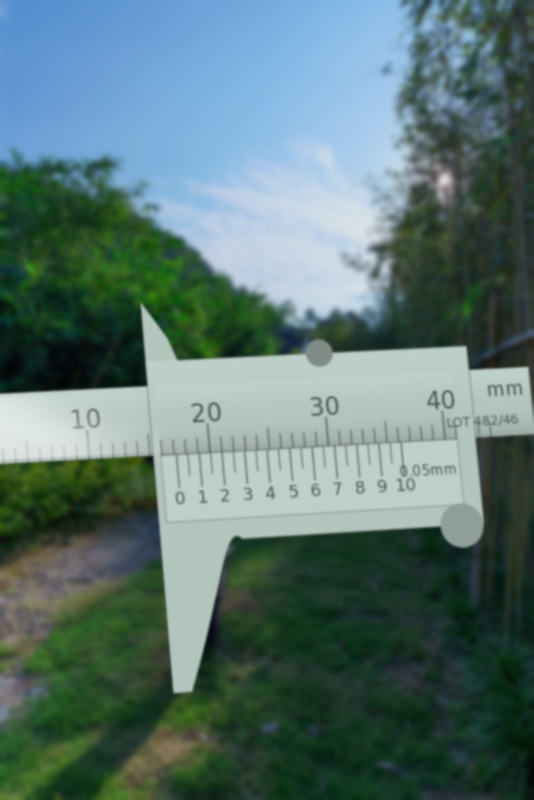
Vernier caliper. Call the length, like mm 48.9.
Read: mm 17.2
